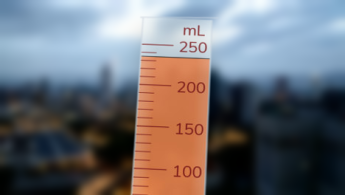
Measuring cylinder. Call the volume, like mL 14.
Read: mL 235
